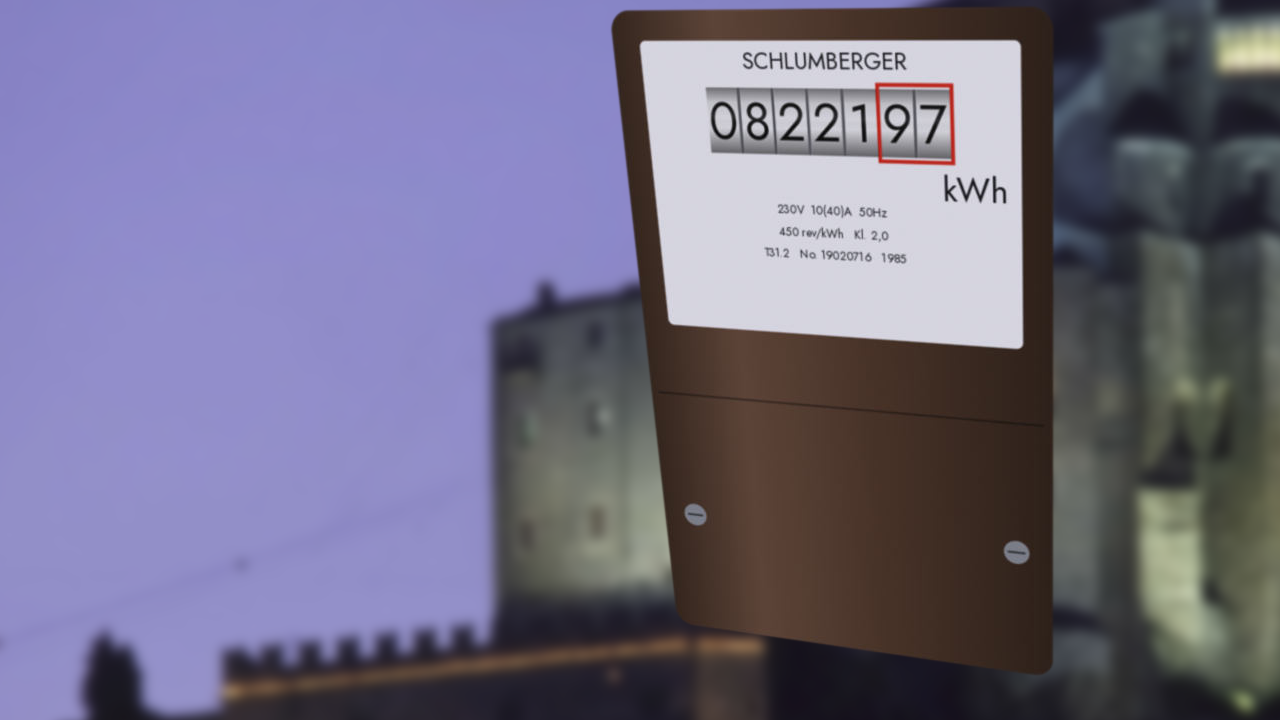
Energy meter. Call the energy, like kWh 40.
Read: kWh 8221.97
